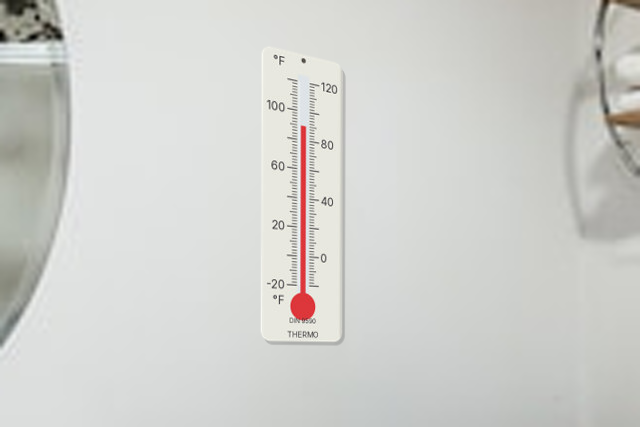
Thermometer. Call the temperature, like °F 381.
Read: °F 90
